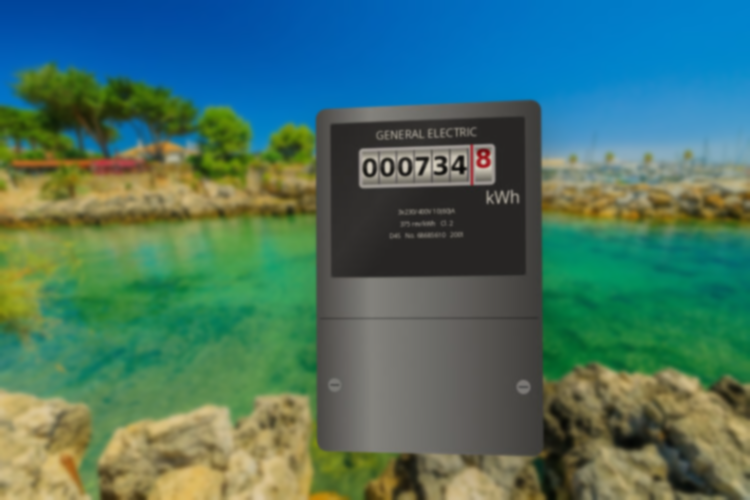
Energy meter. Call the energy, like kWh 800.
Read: kWh 734.8
